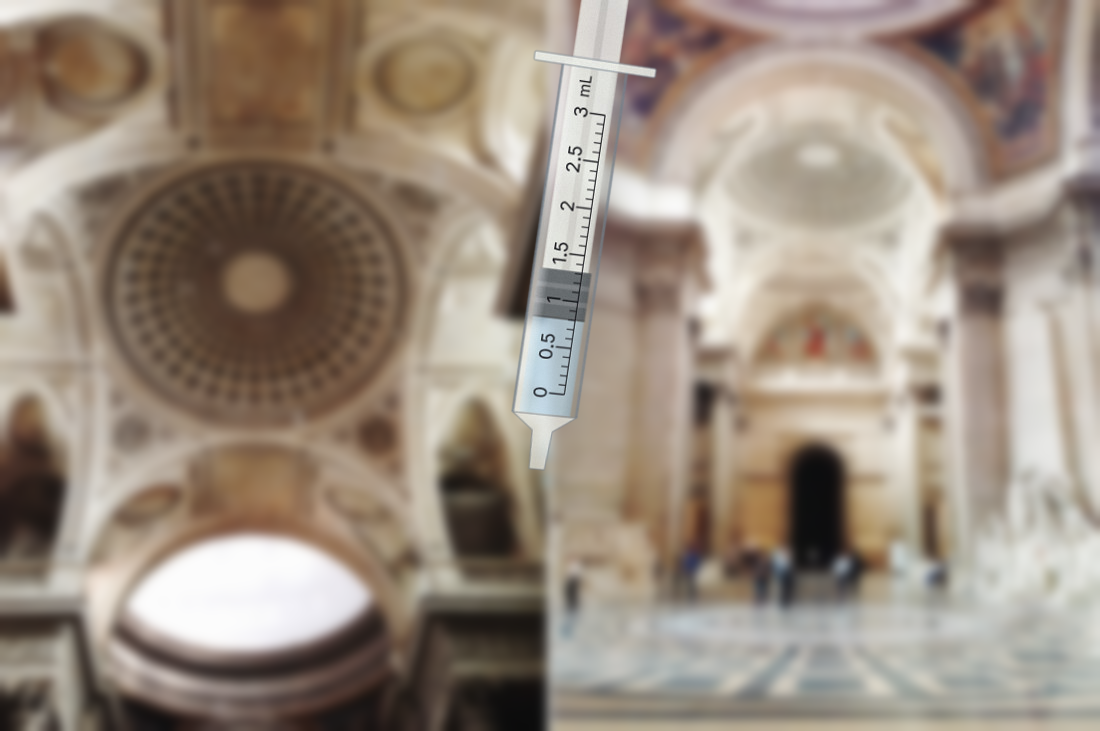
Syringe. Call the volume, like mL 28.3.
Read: mL 0.8
